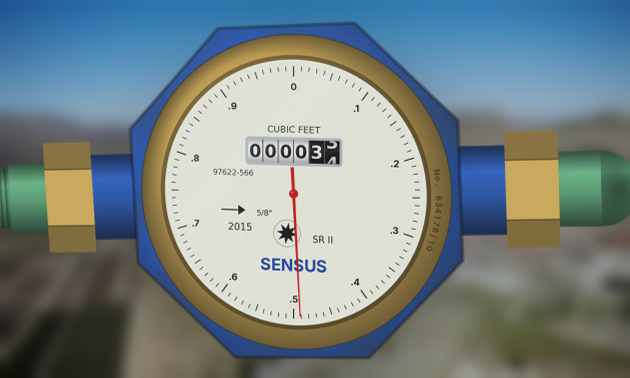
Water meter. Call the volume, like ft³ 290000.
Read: ft³ 33.49
